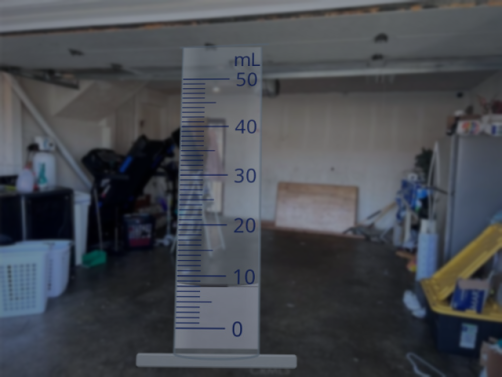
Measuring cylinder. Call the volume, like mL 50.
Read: mL 8
